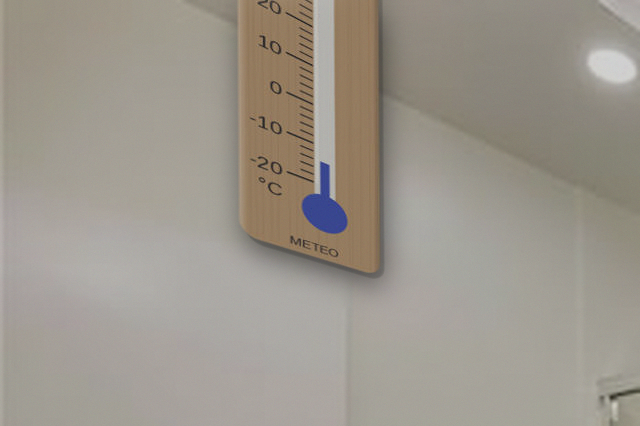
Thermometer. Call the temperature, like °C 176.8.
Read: °C -14
